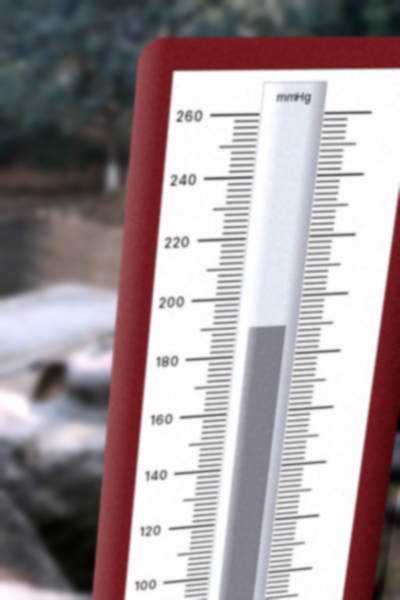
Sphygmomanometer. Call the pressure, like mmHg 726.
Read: mmHg 190
